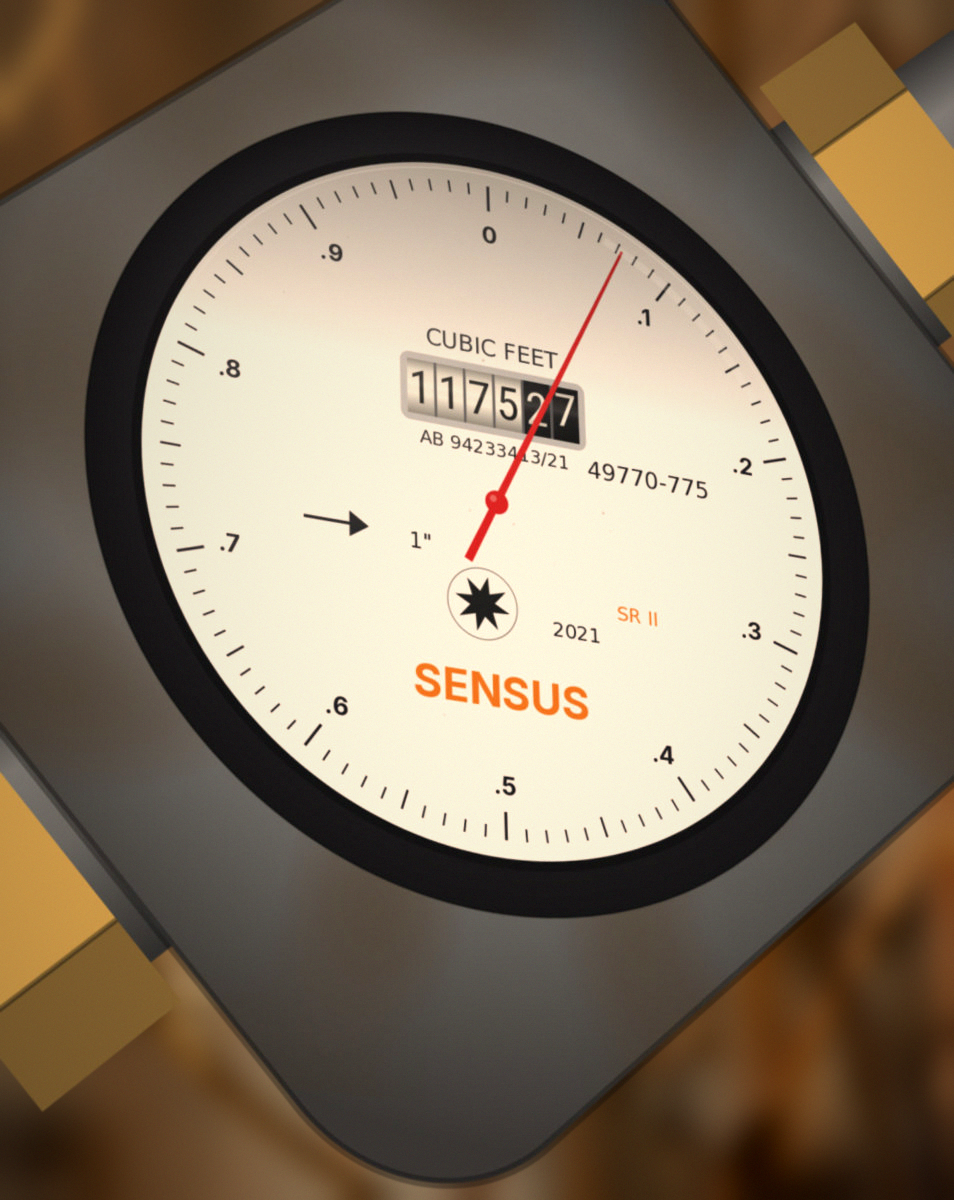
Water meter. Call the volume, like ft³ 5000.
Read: ft³ 117527.07
